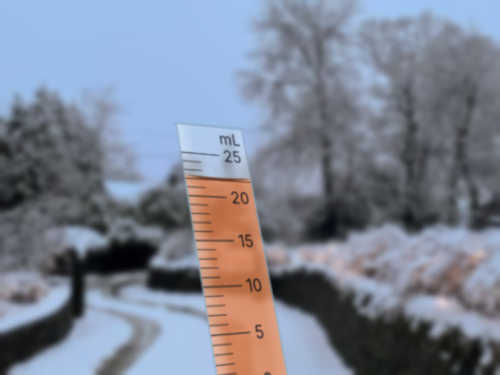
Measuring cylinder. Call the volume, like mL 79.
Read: mL 22
